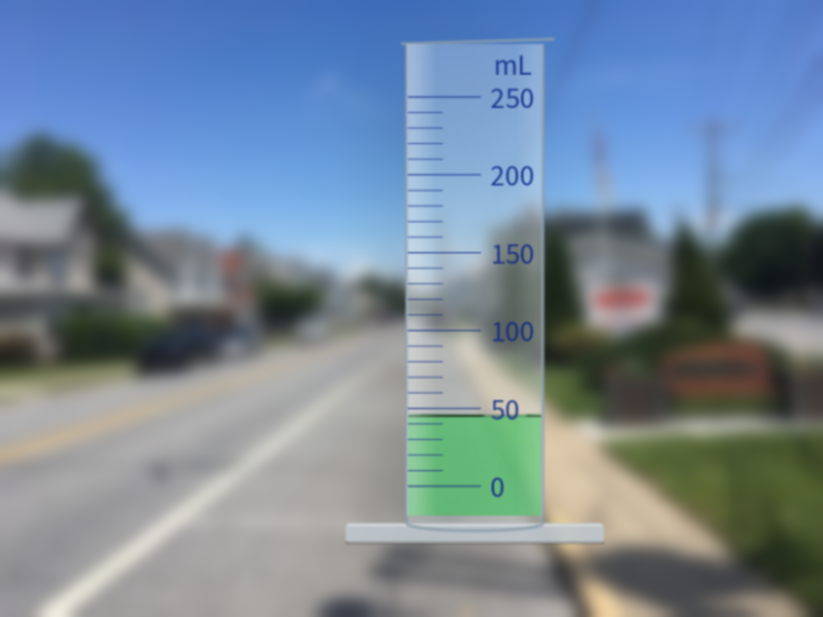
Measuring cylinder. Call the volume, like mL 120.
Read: mL 45
